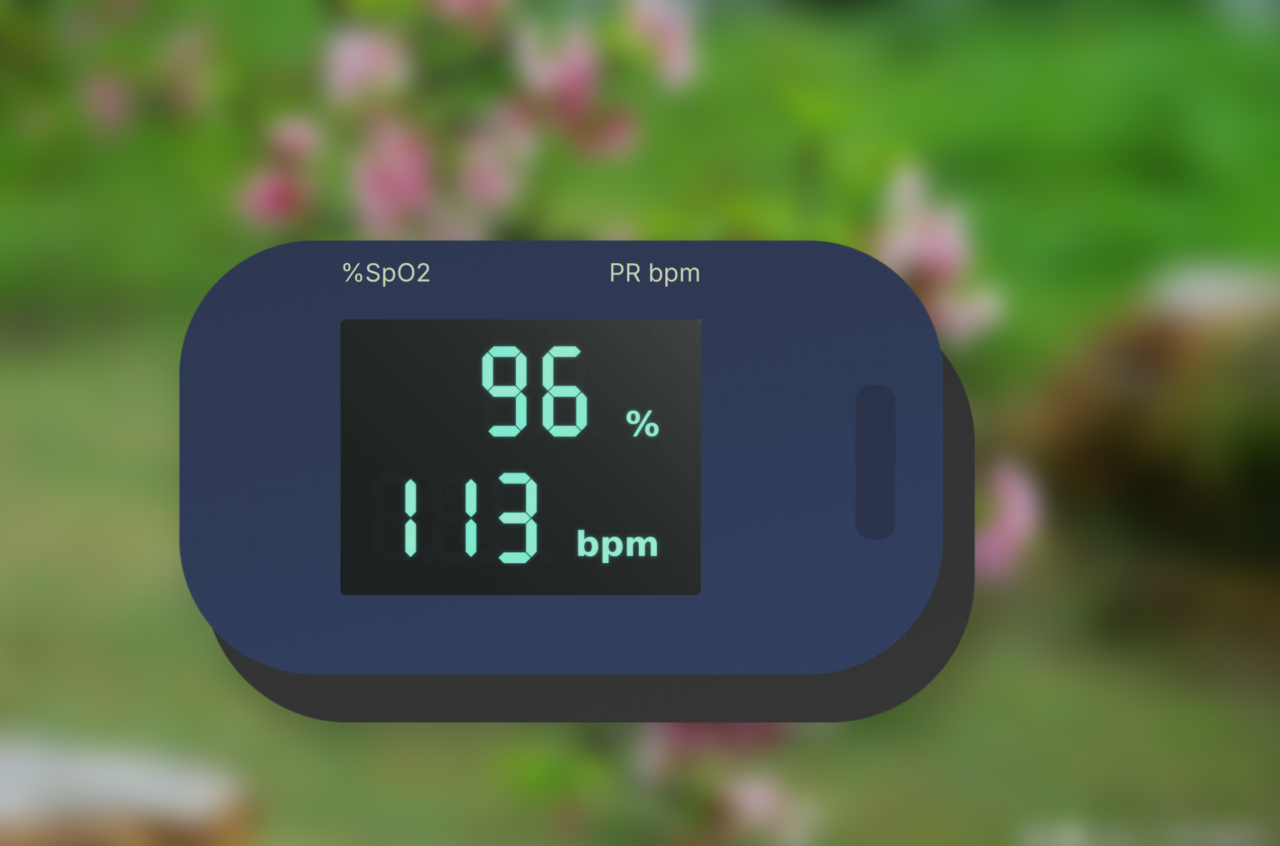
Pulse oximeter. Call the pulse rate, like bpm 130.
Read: bpm 113
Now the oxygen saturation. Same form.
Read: % 96
